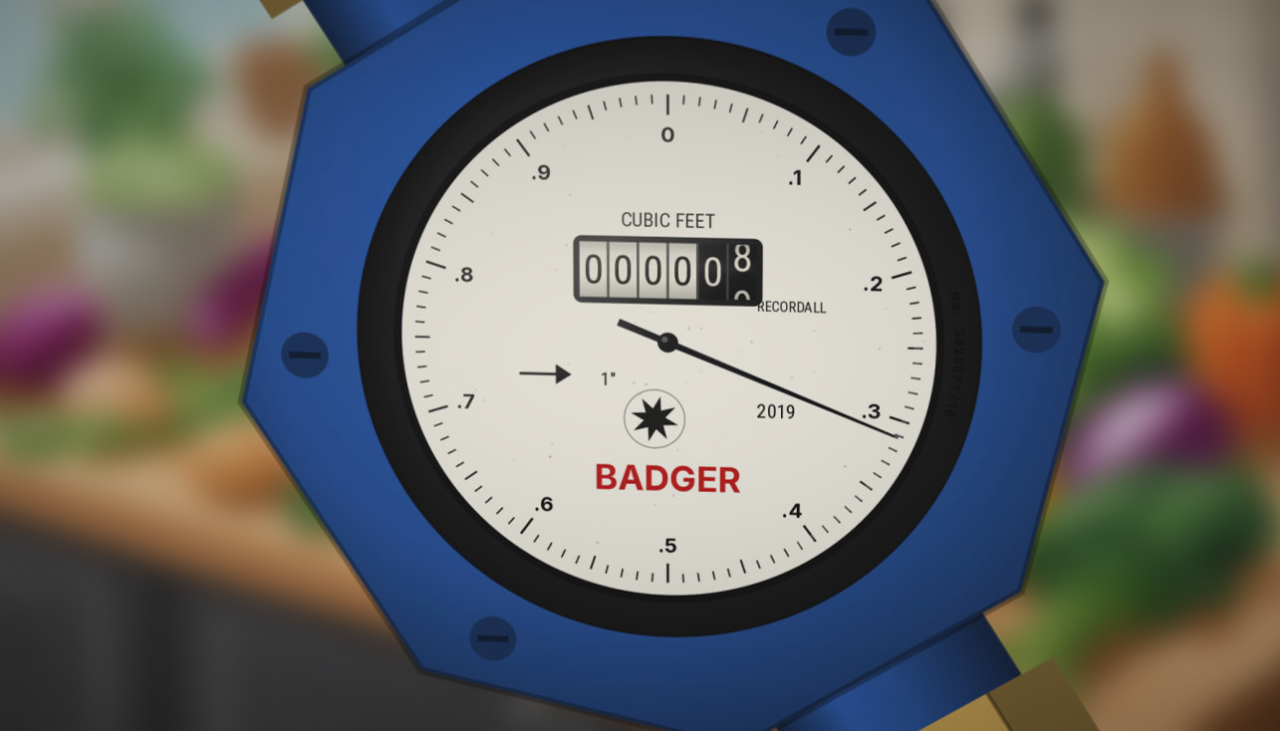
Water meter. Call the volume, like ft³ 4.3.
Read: ft³ 8.31
